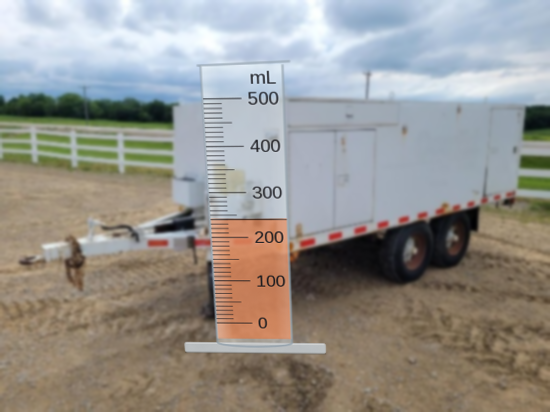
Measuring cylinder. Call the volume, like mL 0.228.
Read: mL 240
